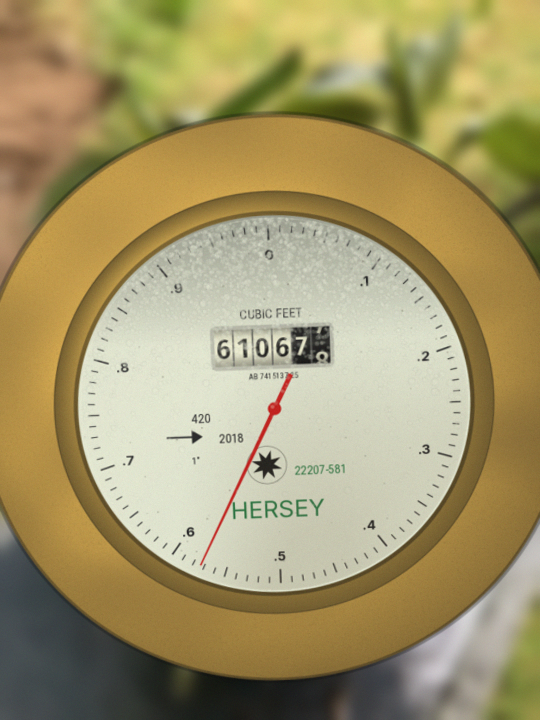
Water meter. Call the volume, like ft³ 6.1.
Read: ft³ 610677.57
